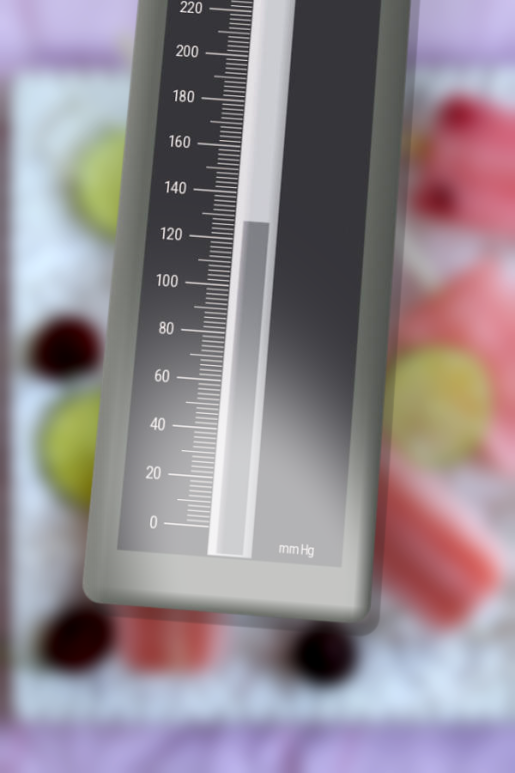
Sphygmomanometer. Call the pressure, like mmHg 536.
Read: mmHg 128
